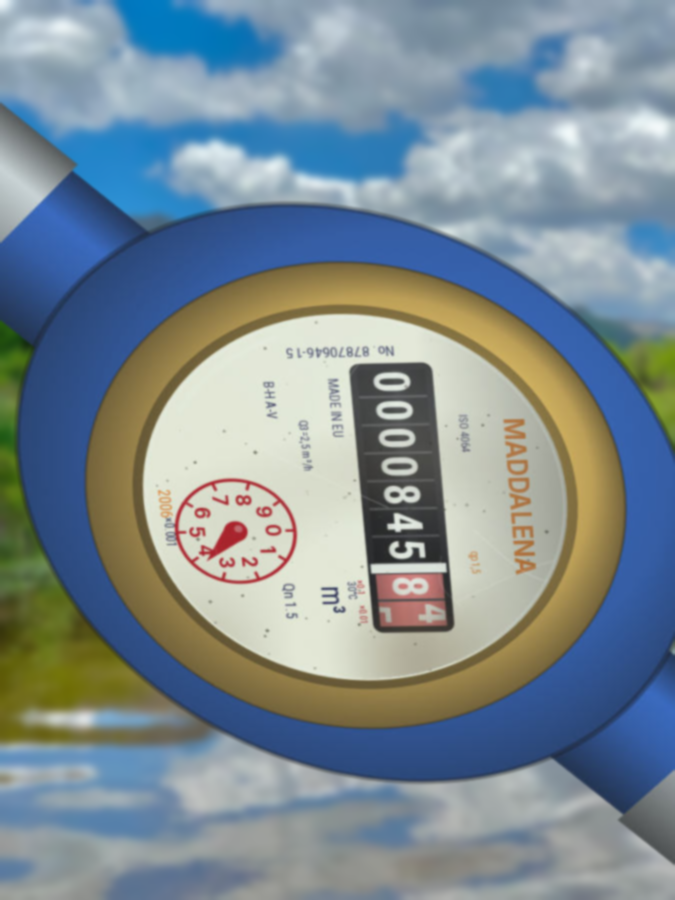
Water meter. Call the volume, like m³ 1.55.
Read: m³ 845.843
